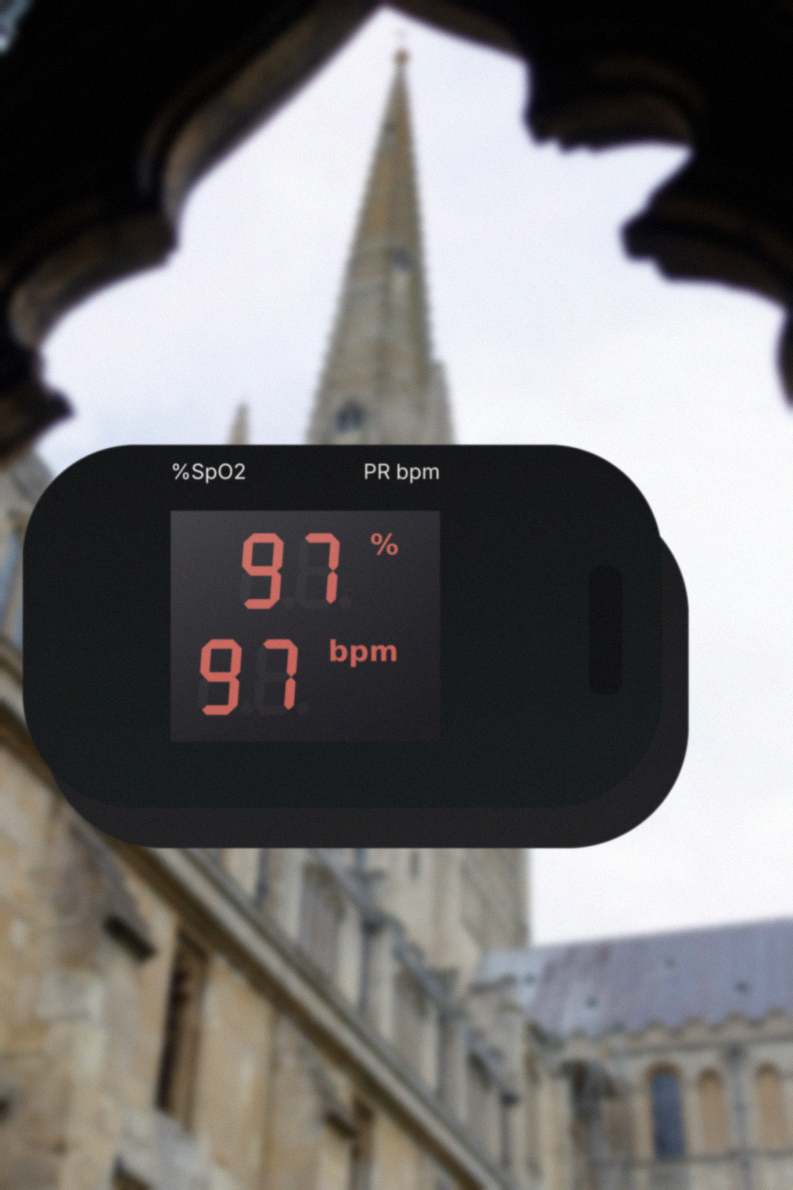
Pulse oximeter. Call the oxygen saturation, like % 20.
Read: % 97
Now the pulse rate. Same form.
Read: bpm 97
